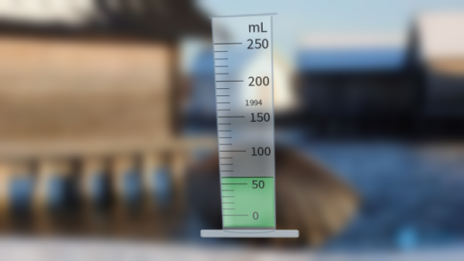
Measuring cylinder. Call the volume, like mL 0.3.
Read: mL 60
